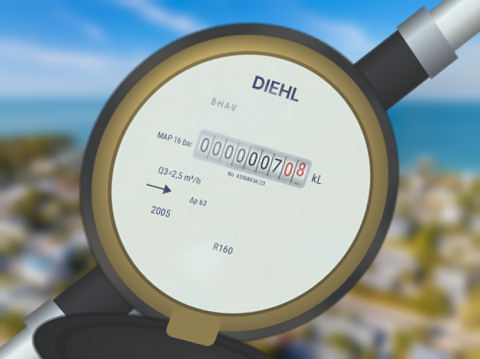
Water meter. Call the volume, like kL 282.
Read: kL 7.08
